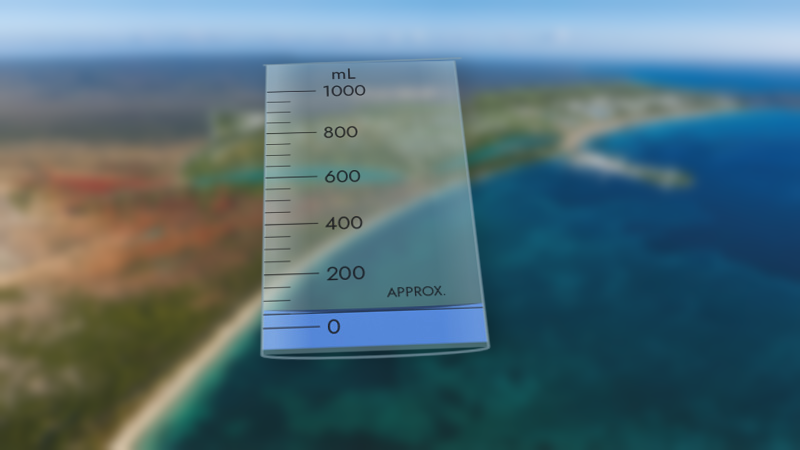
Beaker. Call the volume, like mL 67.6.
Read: mL 50
